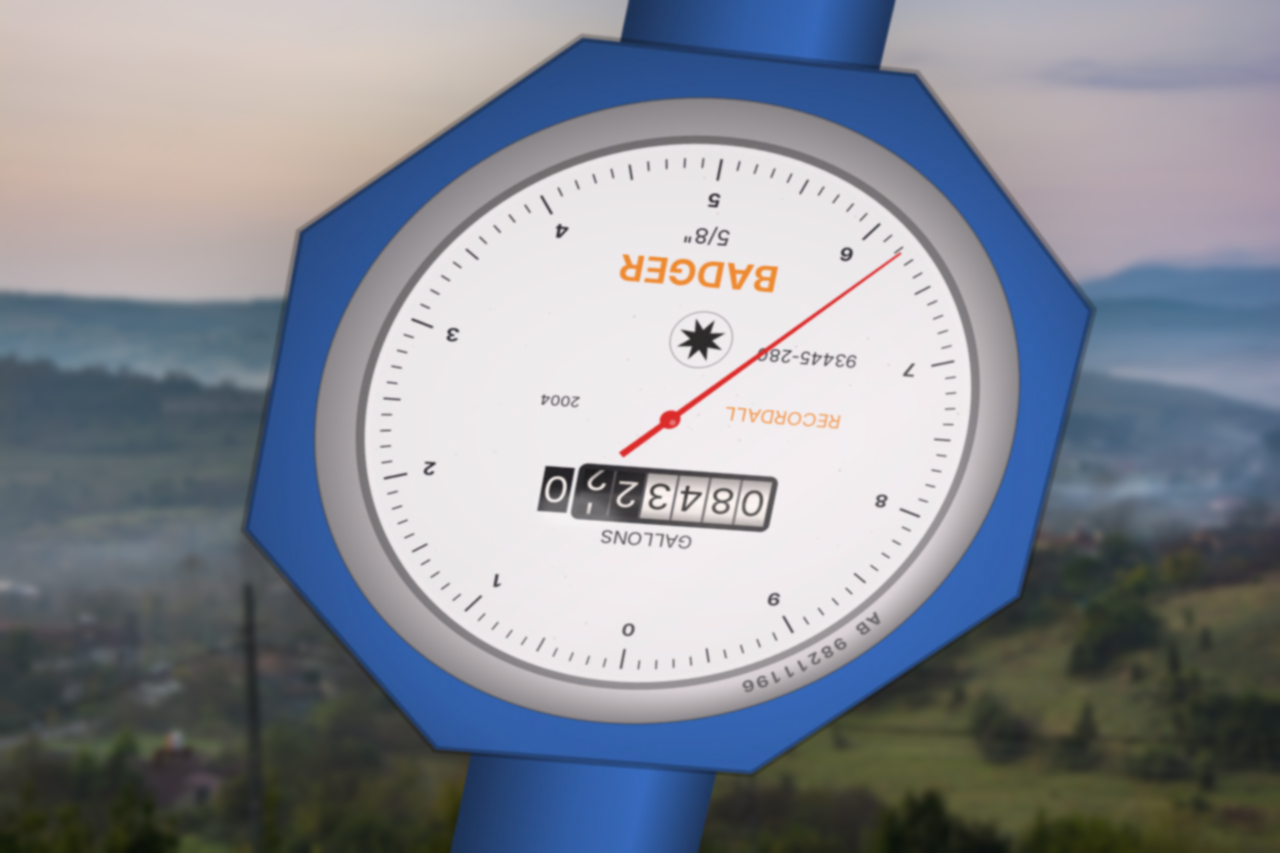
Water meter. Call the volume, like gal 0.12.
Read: gal 843216.2
